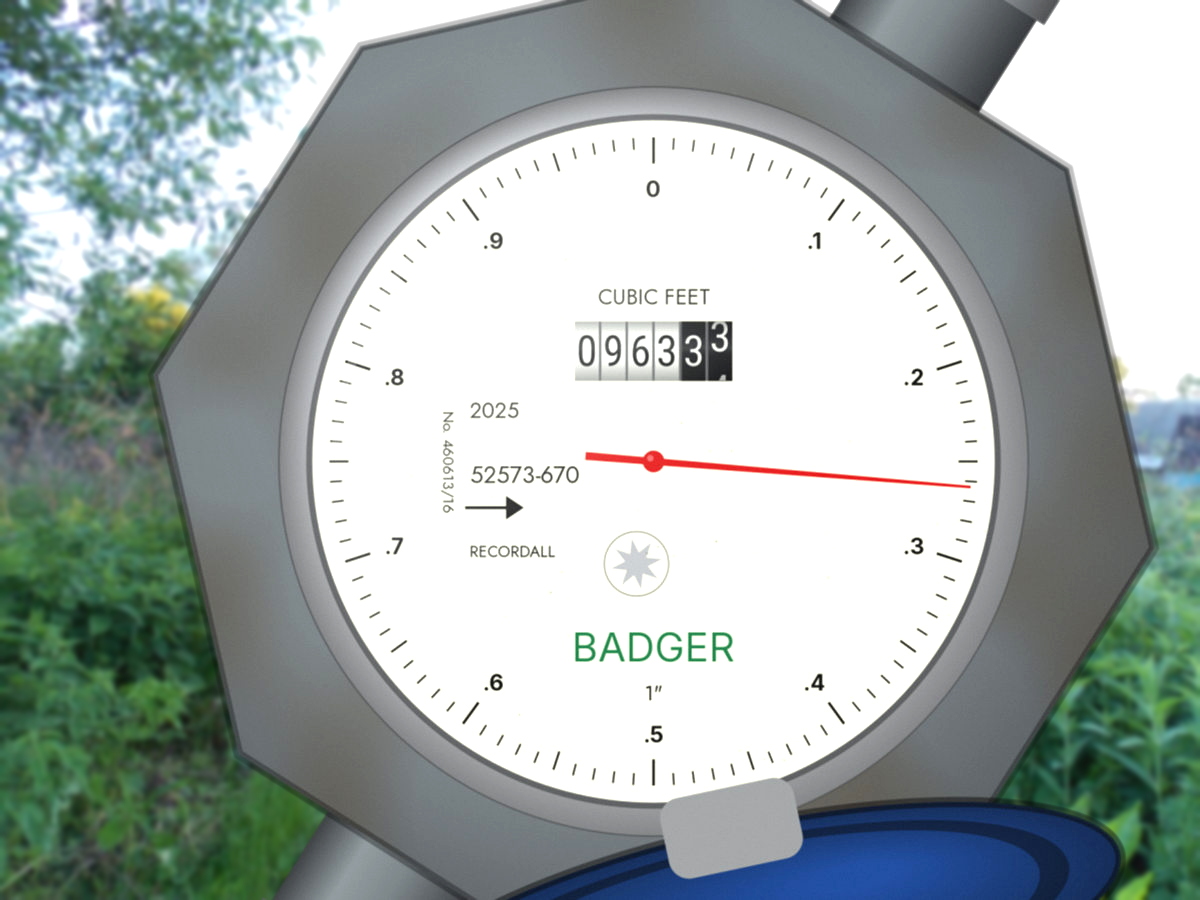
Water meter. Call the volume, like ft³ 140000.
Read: ft³ 96333.26
